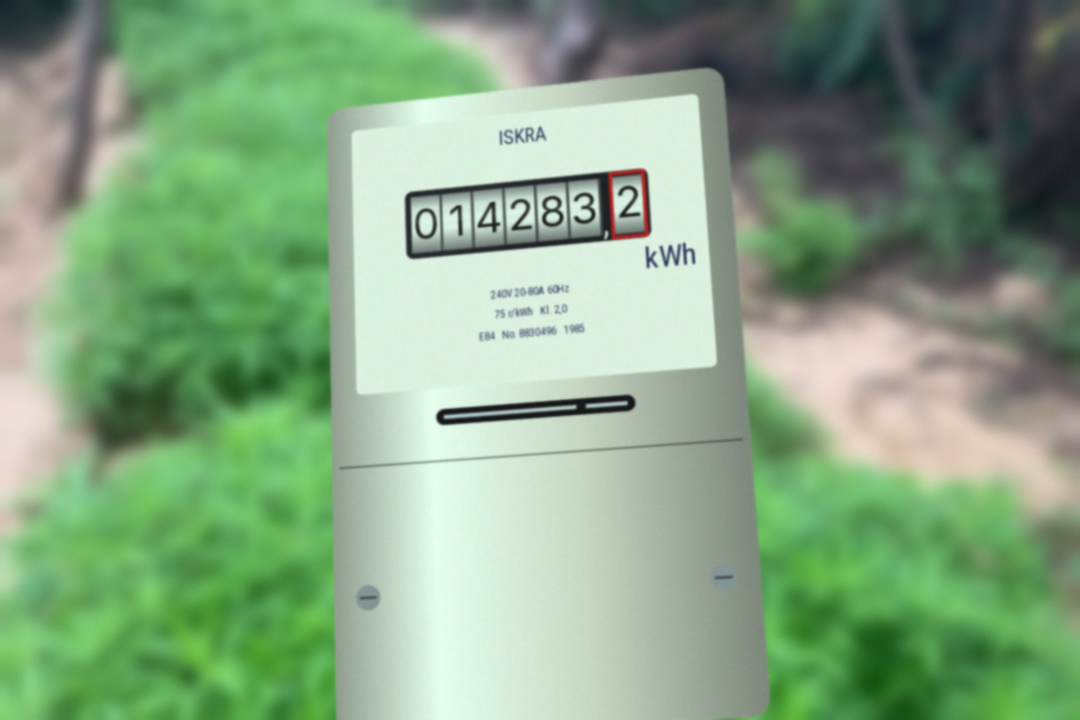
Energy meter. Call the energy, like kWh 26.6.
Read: kWh 14283.2
